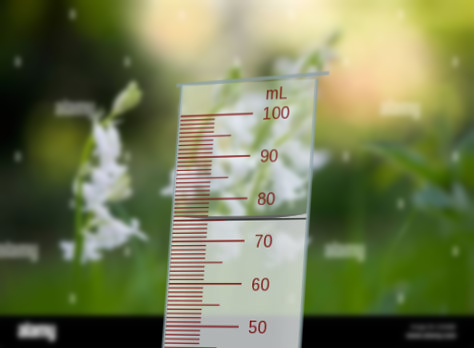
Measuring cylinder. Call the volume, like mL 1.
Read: mL 75
